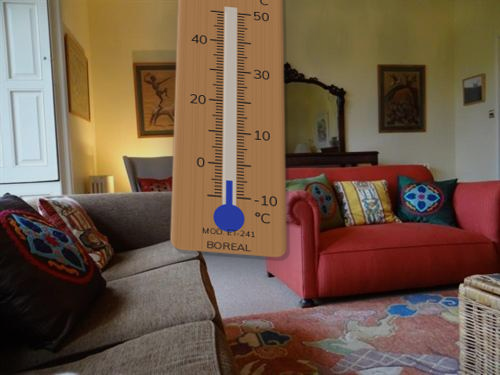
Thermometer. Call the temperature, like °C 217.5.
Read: °C -5
